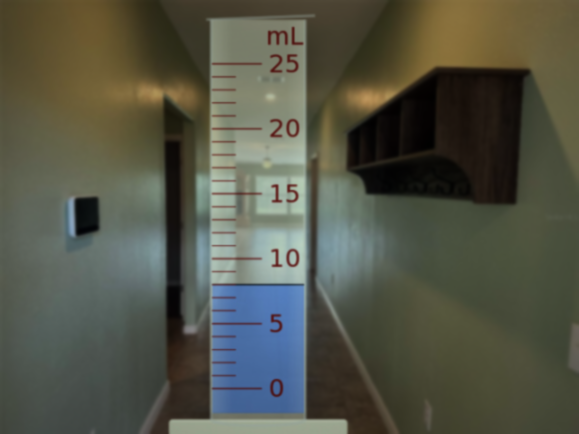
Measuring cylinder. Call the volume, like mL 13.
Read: mL 8
